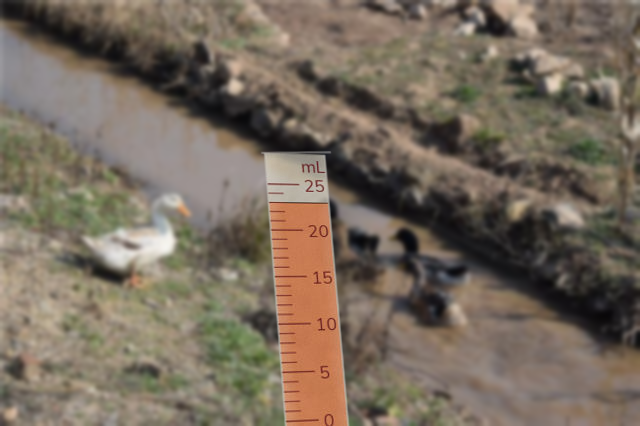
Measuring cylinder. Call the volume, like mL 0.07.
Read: mL 23
